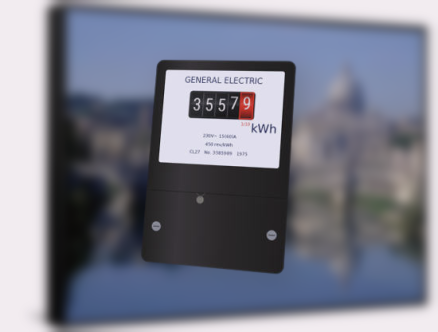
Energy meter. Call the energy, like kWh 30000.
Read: kWh 3557.9
